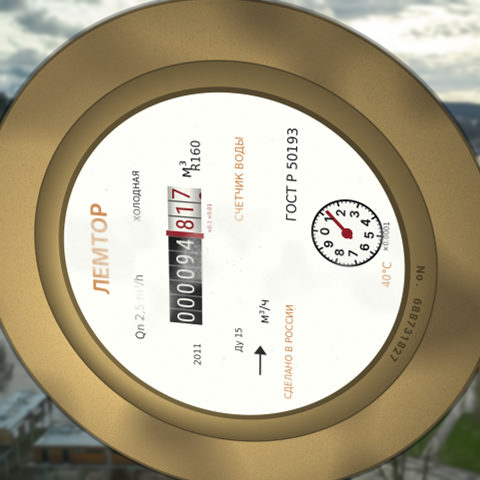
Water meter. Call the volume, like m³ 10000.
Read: m³ 94.8171
